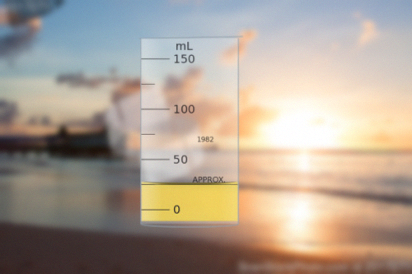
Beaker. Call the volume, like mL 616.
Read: mL 25
